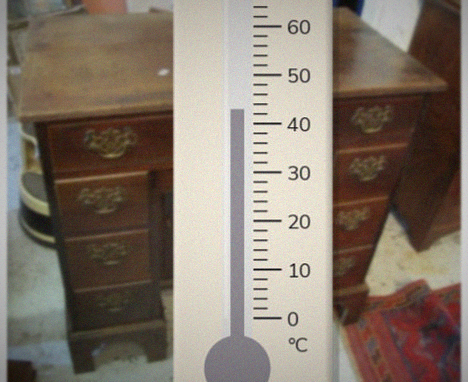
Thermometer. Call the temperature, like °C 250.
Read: °C 43
